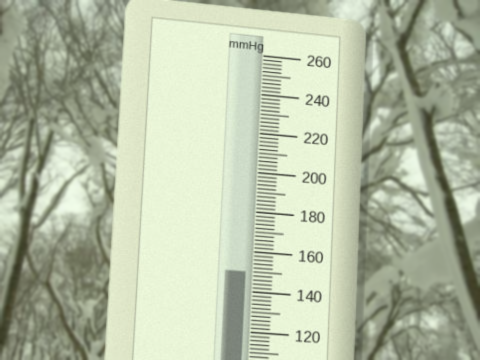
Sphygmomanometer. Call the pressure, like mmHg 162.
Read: mmHg 150
